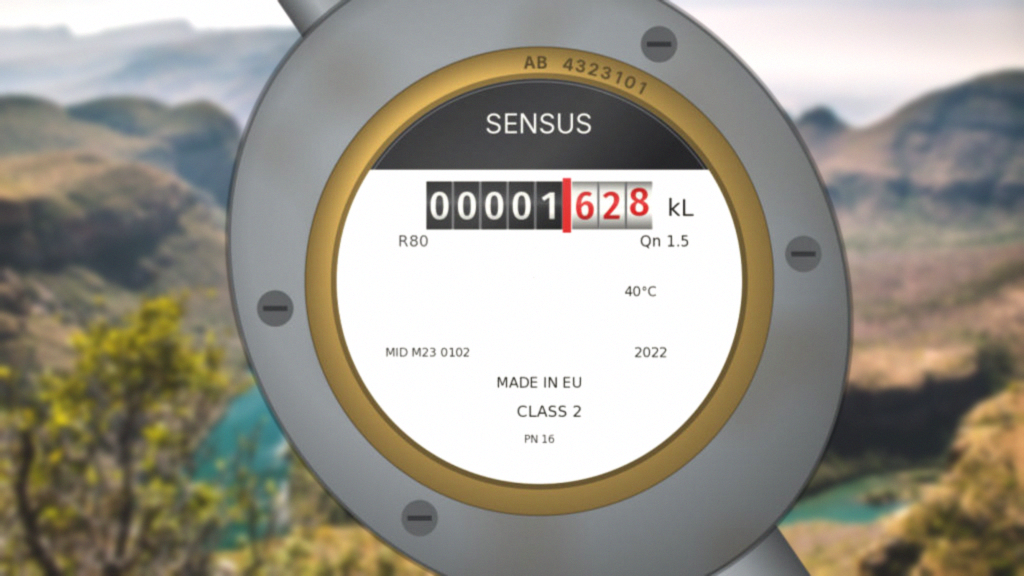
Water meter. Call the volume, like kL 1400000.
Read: kL 1.628
